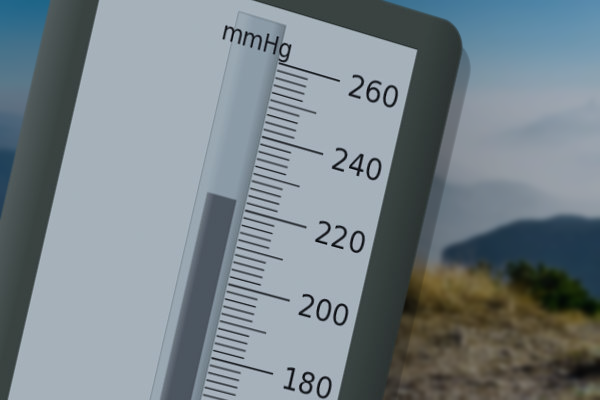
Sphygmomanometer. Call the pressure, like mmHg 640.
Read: mmHg 222
